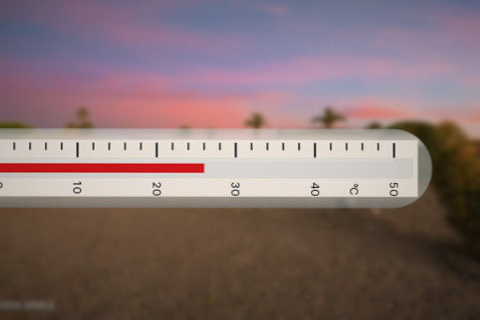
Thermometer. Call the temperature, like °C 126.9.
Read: °C 26
